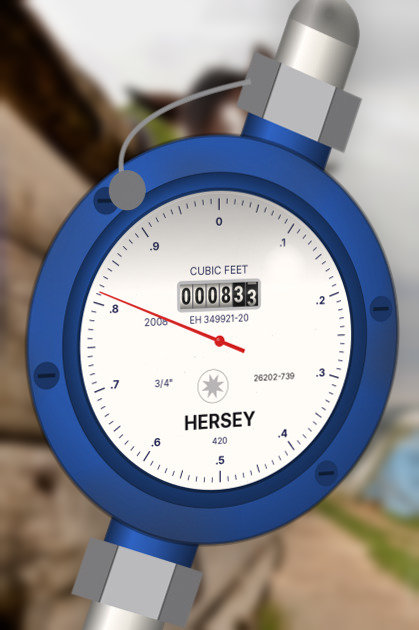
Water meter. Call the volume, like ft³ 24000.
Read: ft³ 832.81
